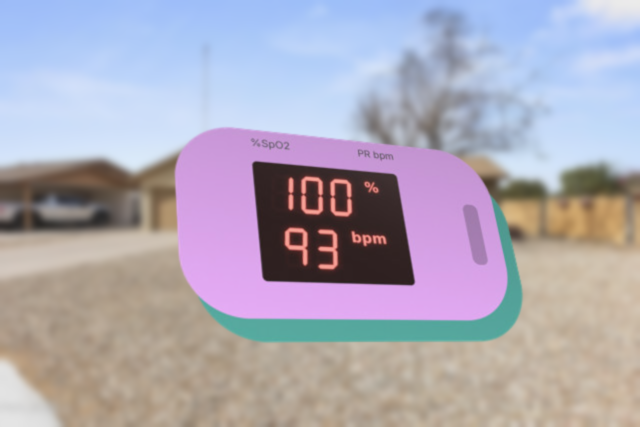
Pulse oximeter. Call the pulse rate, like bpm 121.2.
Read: bpm 93
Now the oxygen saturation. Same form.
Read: % 100
